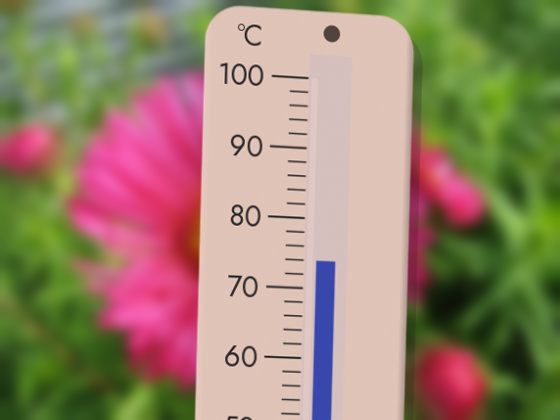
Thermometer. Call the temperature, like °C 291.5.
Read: °C 74
